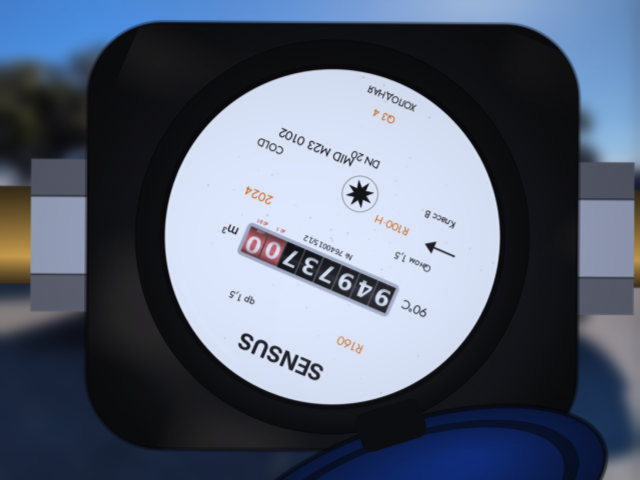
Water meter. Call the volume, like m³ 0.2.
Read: m³ 949737.00
